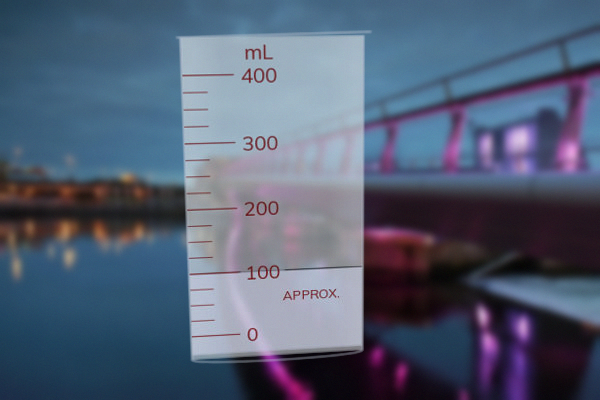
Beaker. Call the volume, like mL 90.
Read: mL 100
